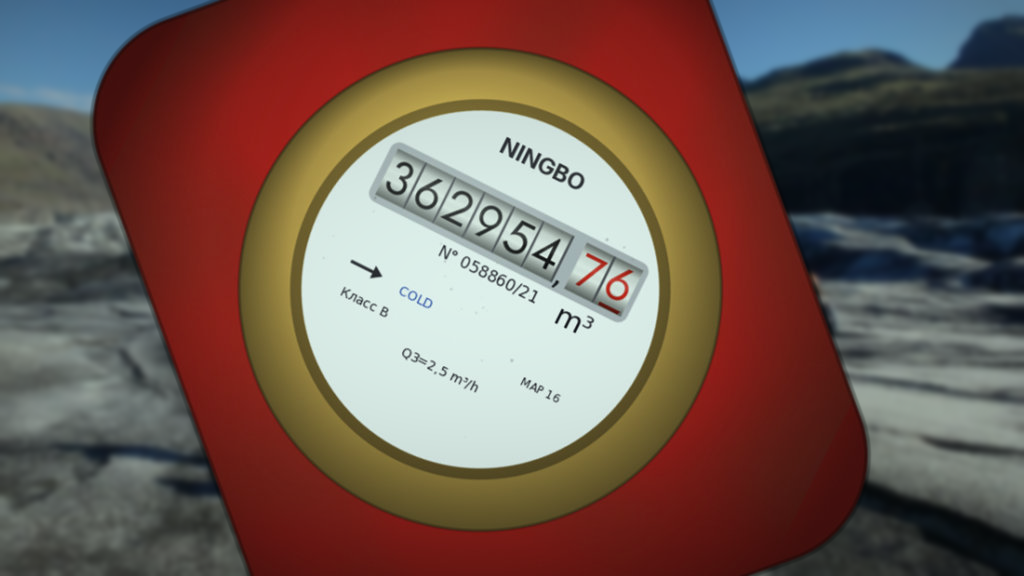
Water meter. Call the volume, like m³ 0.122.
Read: m³ 362954.76
